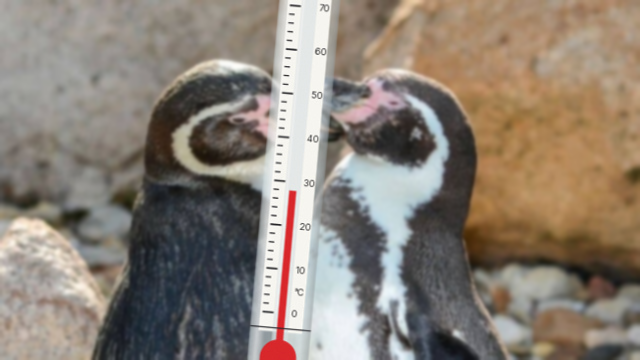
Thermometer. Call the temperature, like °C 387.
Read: °C 28
